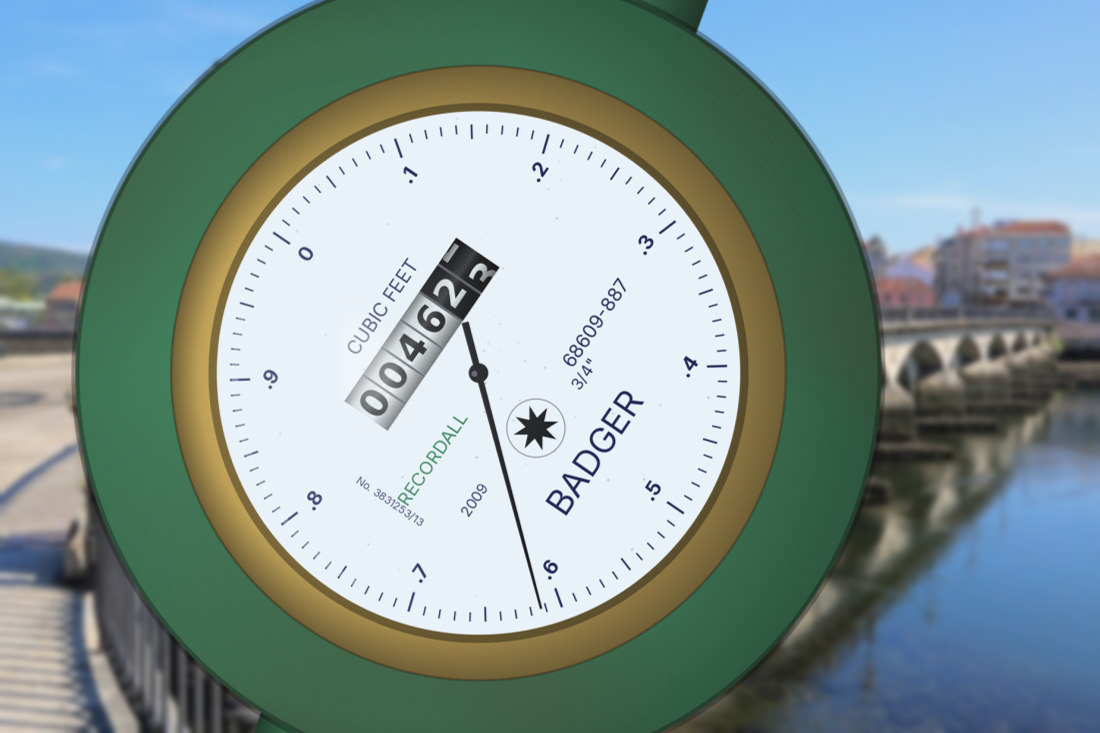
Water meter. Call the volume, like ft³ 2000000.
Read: ft³ 4622.61
